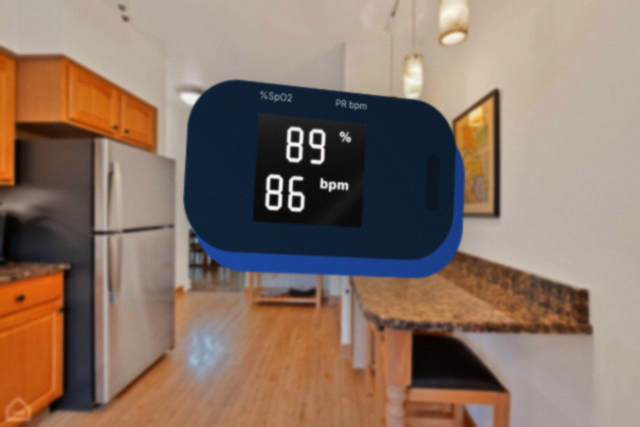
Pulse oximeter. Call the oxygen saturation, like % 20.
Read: % 89
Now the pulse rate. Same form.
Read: bpm 86
